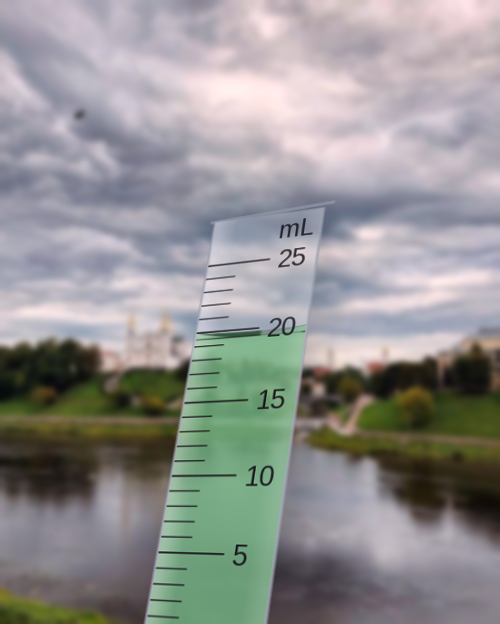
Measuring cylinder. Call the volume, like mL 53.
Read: mL 19.5
